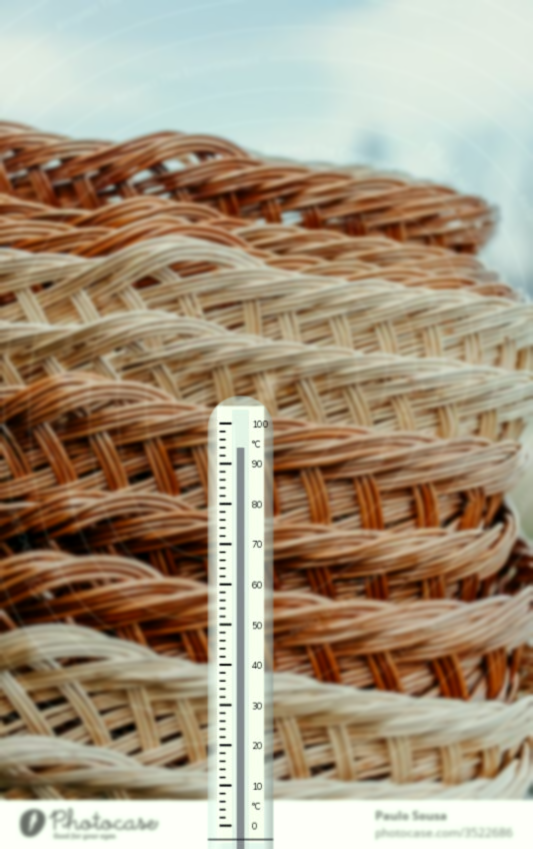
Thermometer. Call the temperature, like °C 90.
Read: °C 94
